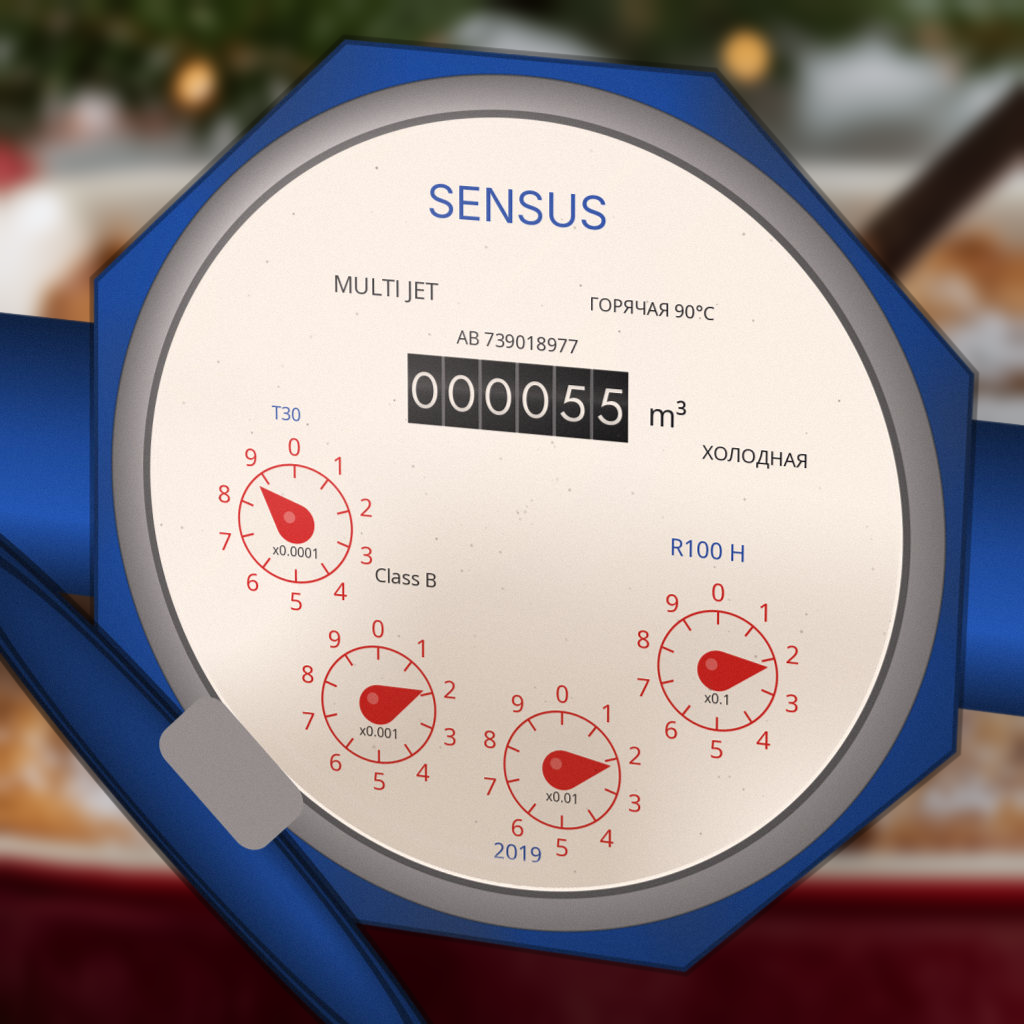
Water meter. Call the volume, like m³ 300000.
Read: m³ 55.2218
